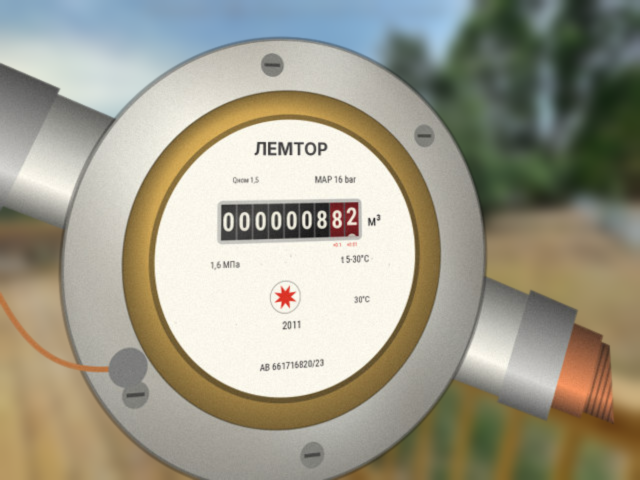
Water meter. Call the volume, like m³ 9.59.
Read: m³ 8.82
